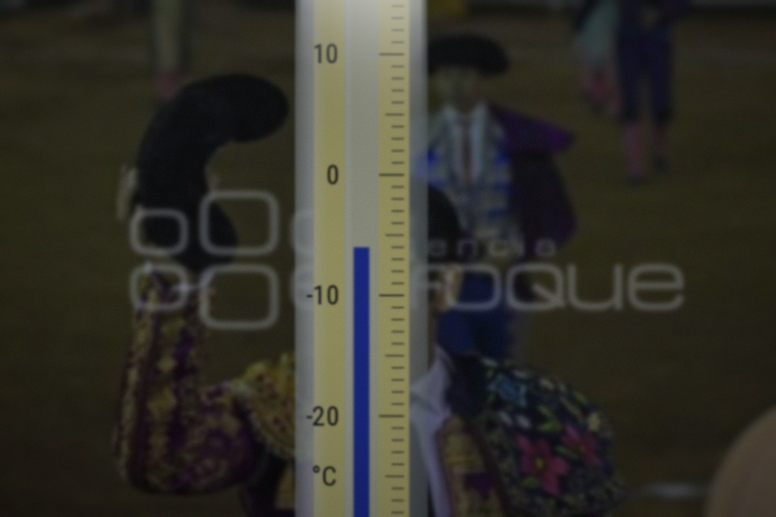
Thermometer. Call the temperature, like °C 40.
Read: °C -6
